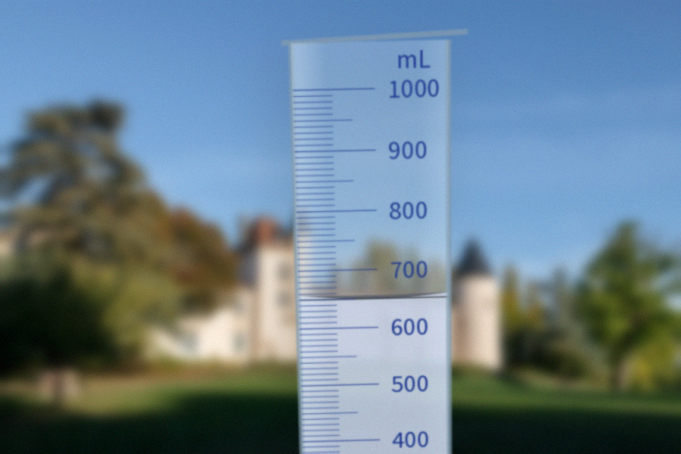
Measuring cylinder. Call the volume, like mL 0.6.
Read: mL 650
